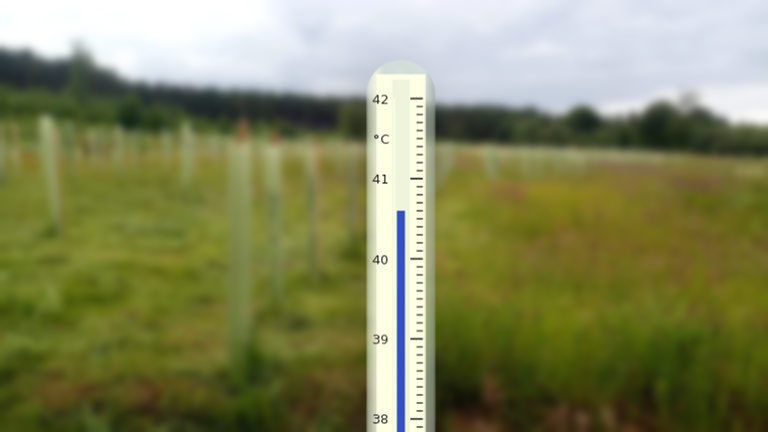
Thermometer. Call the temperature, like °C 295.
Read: °C 40.6
